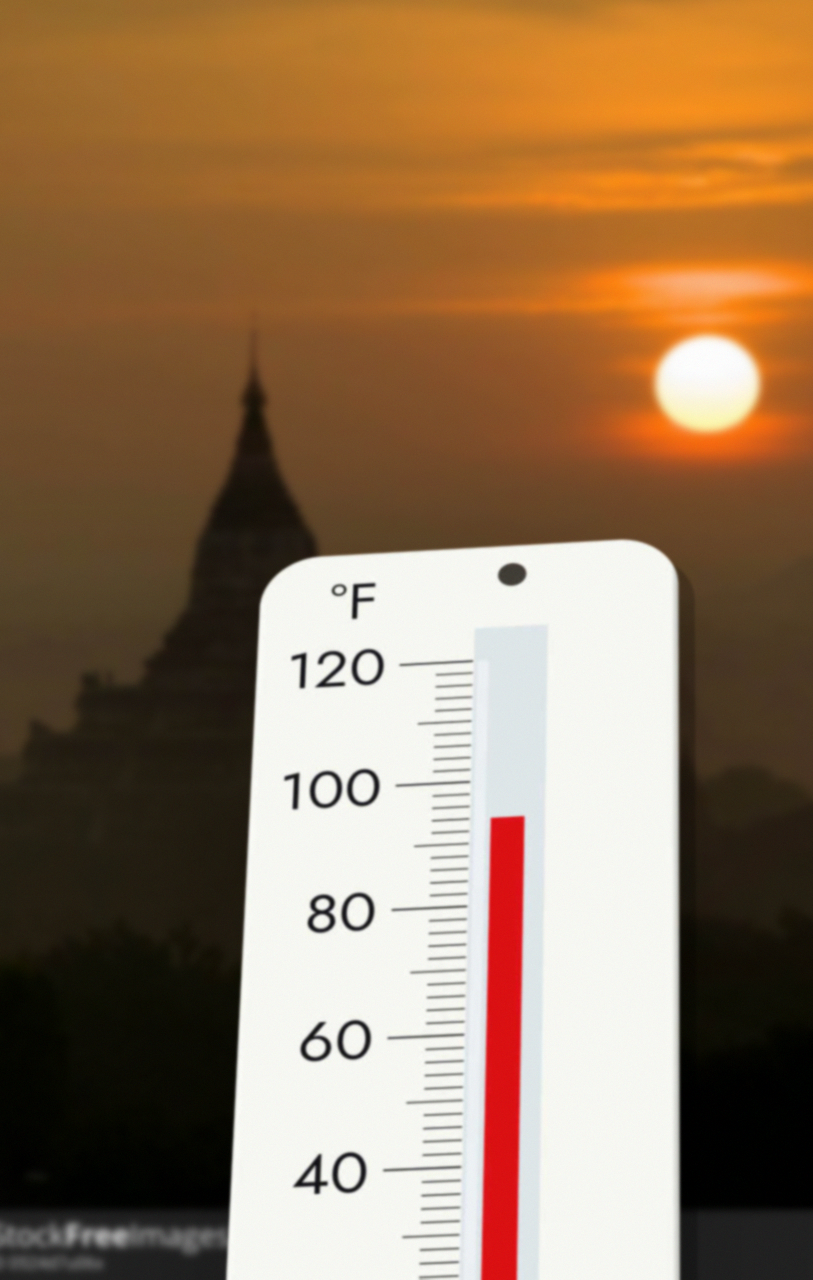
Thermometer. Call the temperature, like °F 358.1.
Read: °F 94
